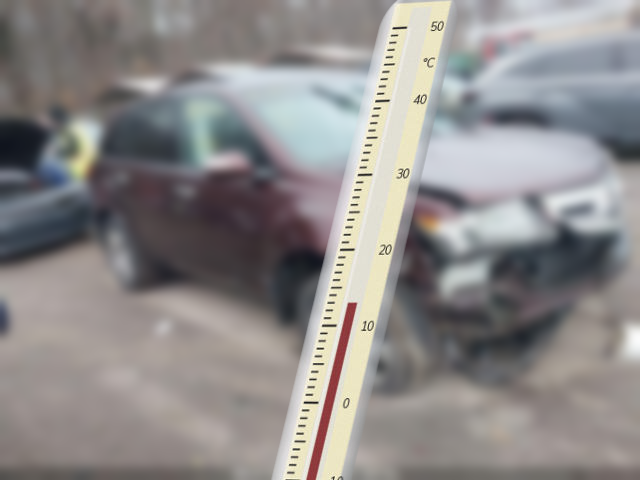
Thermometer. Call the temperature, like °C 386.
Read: °C 13
